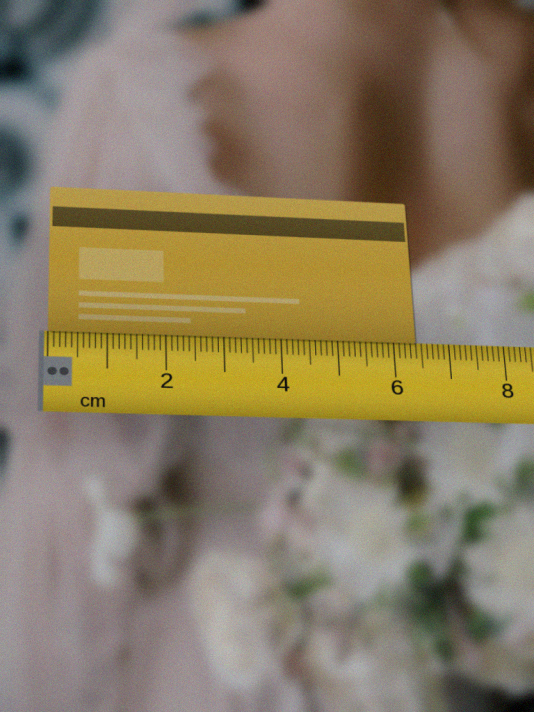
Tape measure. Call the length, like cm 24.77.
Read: cm 6.4
